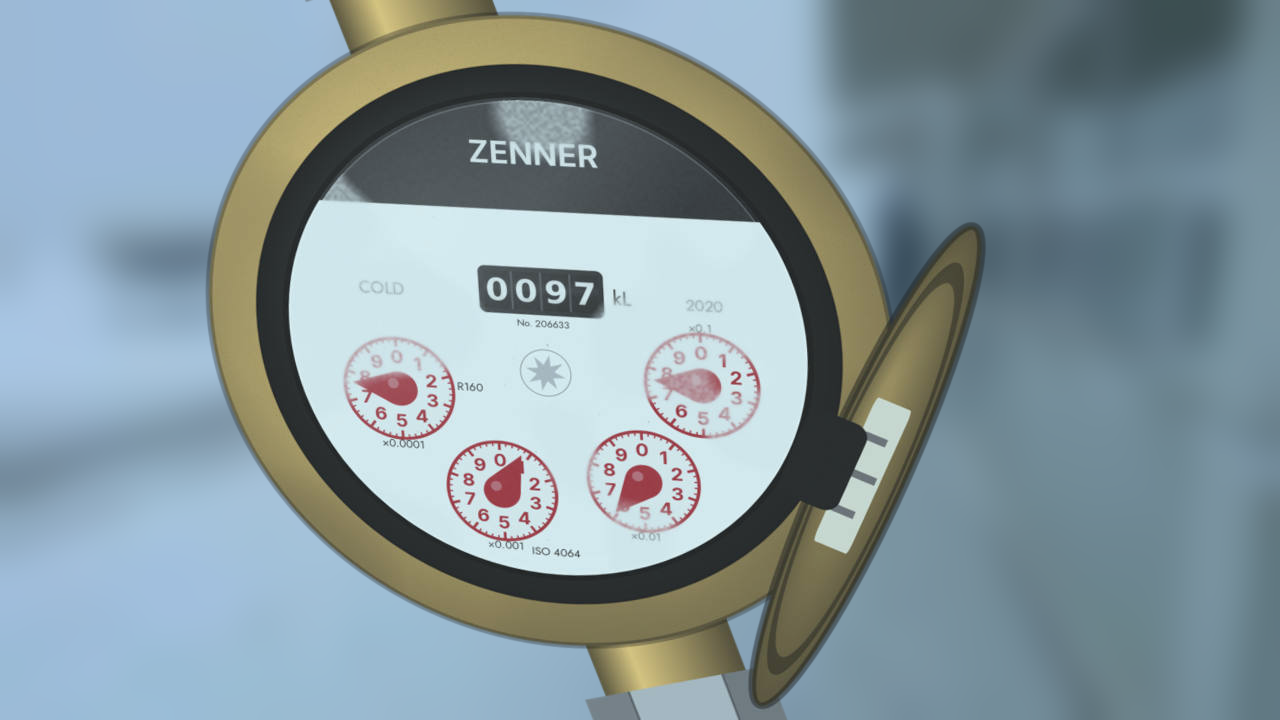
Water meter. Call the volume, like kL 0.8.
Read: kL 97.7607
